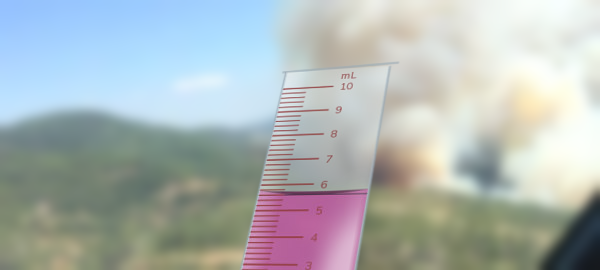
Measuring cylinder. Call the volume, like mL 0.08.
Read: mL 5.6
